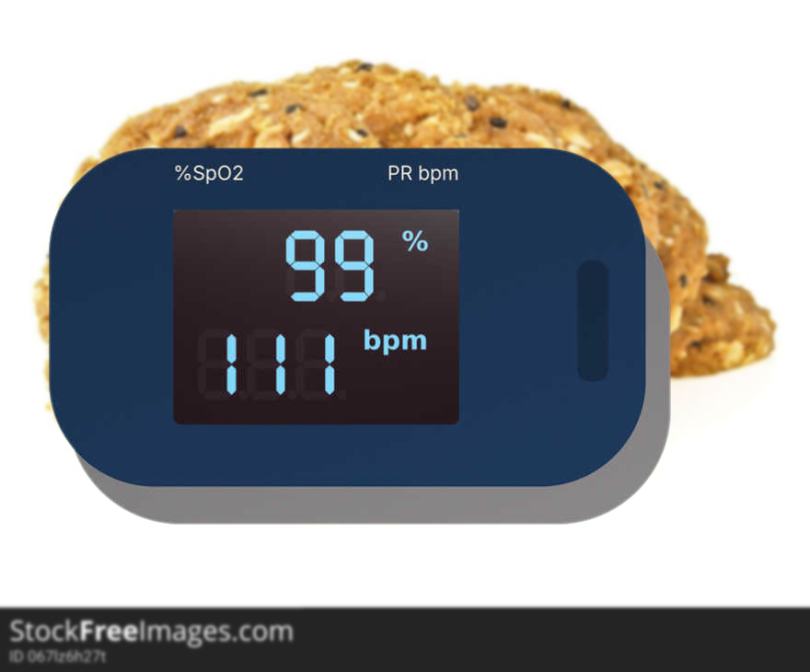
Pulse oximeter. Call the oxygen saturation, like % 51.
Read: % 99
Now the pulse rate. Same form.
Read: bpm 111
